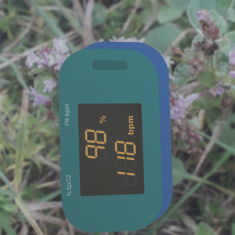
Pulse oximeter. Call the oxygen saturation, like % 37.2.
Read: % 98
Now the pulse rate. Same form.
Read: bpm 118
